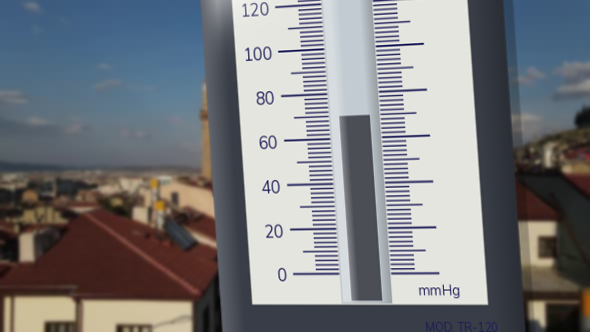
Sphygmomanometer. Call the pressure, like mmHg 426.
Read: mmHg 70
